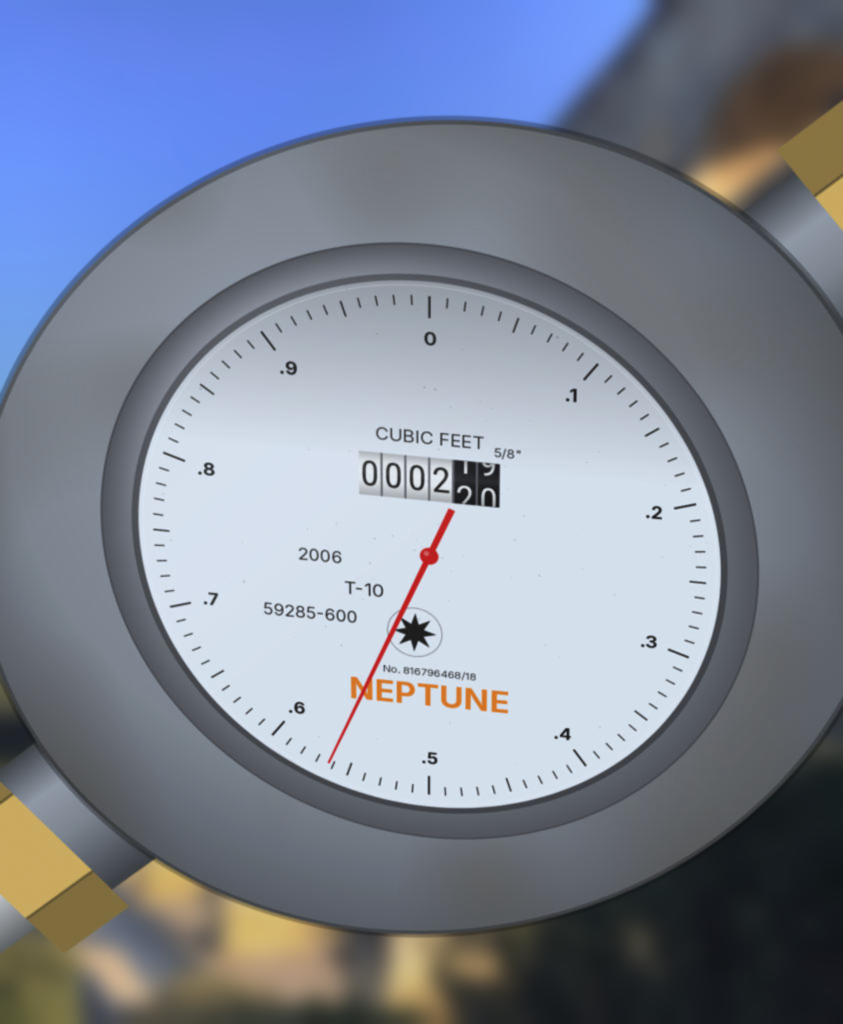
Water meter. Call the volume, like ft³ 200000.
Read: ft³ 219.56
